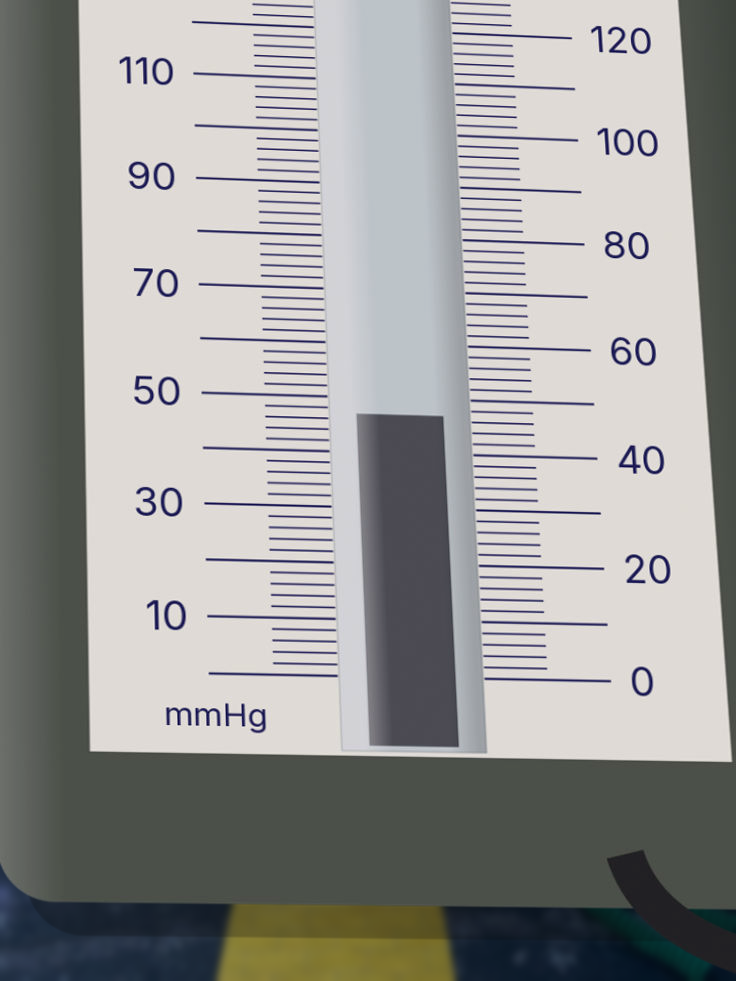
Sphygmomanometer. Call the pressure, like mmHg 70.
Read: mmHg 47
